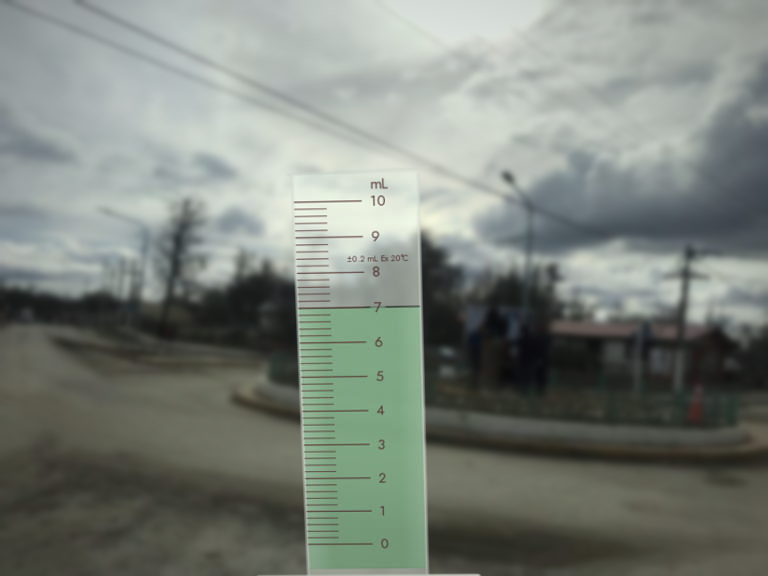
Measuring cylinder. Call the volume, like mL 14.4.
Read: mL 7
